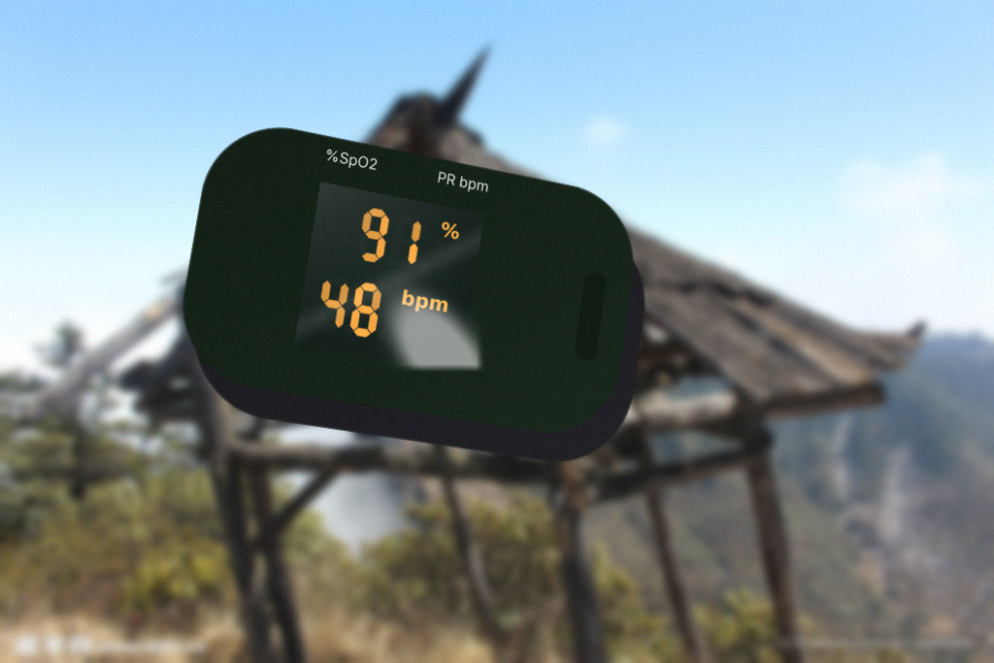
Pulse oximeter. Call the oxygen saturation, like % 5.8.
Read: % 91
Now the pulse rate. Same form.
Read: bpm 48
